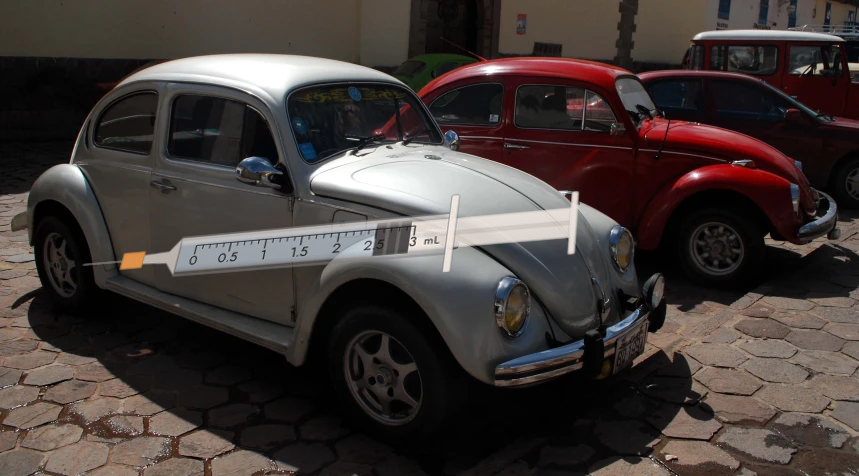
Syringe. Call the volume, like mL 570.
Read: mL 2.5
